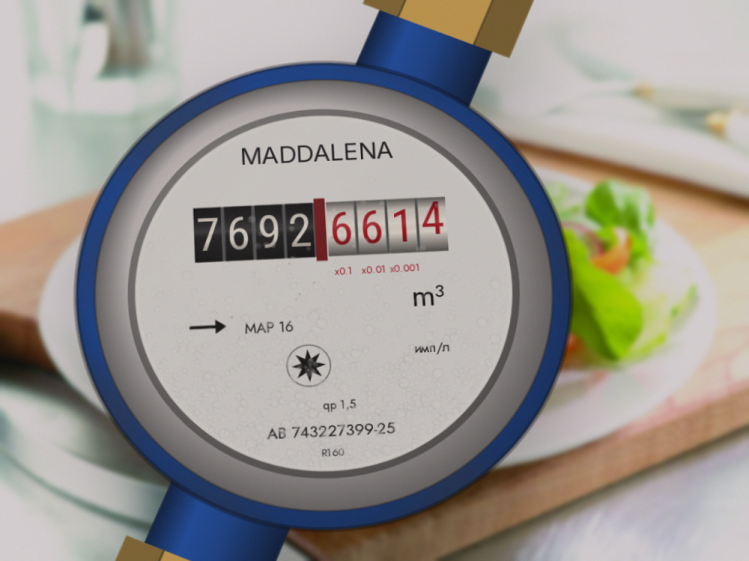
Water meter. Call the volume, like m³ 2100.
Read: m³ 7692.6614
